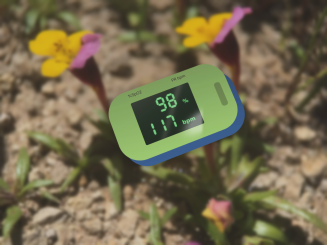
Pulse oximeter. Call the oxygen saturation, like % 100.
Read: % 98
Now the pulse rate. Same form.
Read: bpm 117
